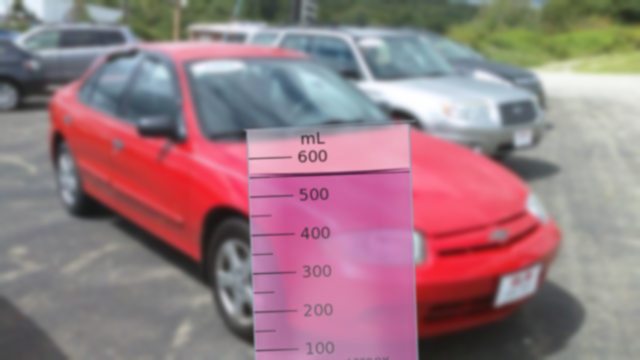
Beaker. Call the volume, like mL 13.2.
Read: mL 550
